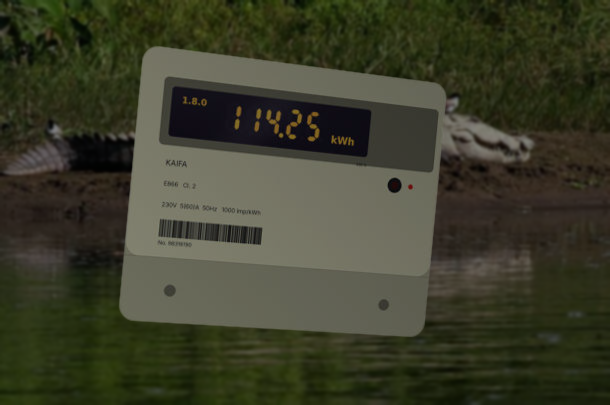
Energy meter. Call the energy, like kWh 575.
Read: kWh 114.25
